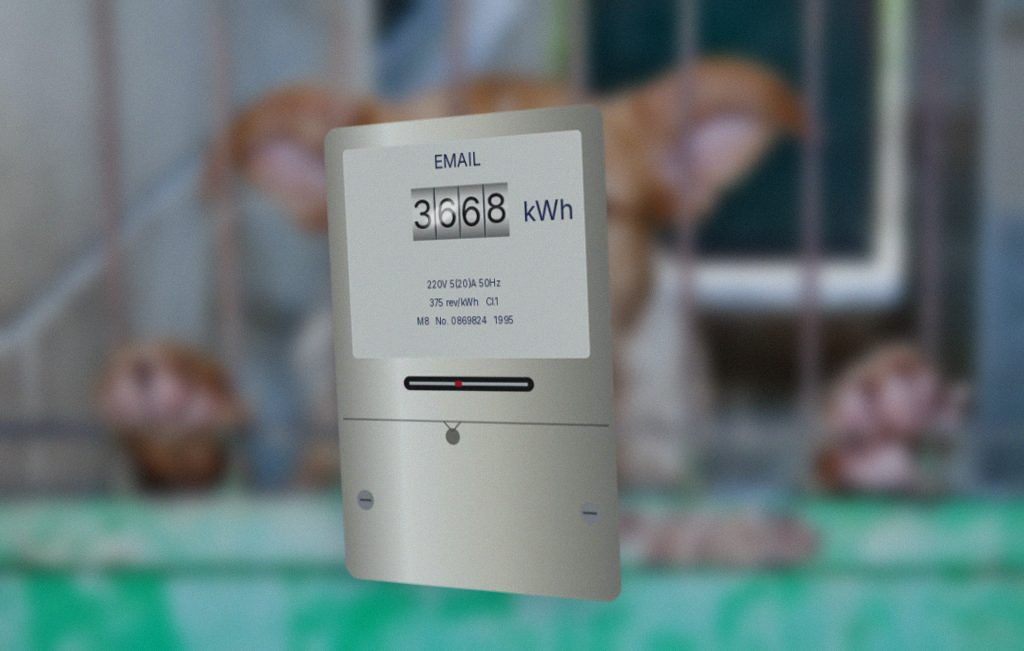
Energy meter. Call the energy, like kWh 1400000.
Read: kWh 3668
